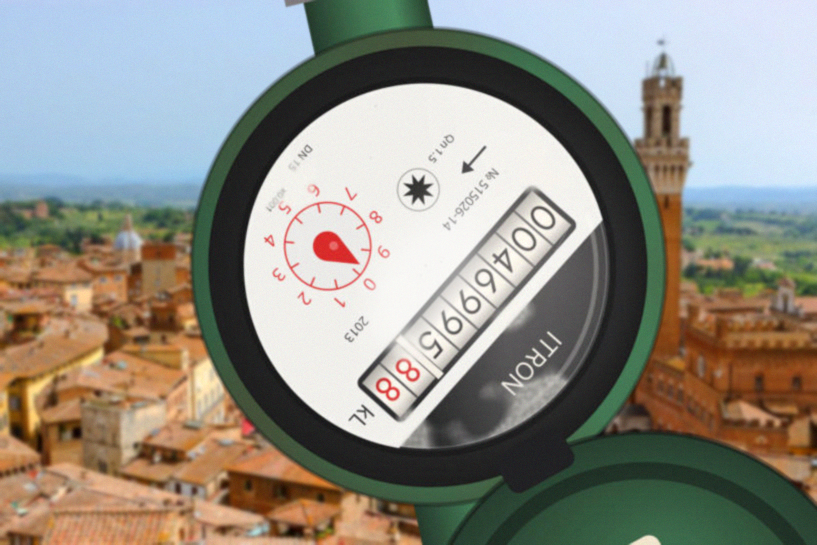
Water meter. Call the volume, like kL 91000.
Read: kL 46995.879
